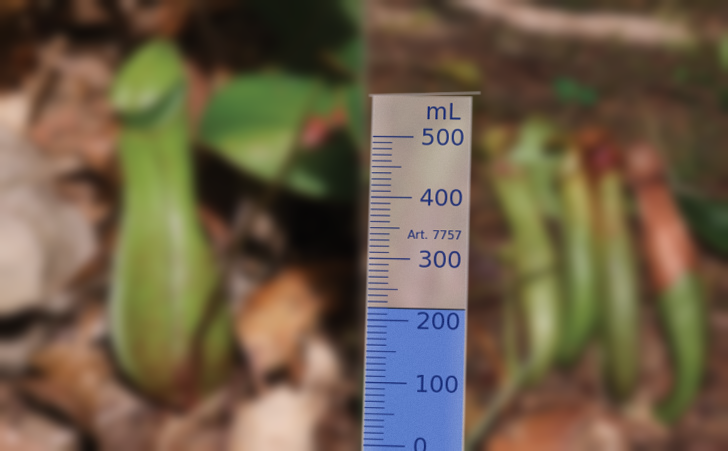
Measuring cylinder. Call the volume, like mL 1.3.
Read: mL 220
